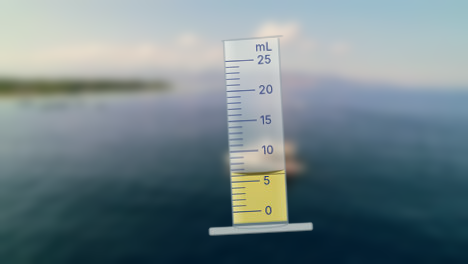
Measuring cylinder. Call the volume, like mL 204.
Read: mL 6
